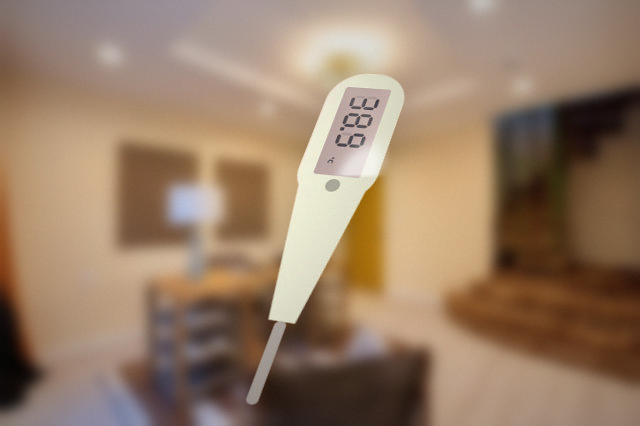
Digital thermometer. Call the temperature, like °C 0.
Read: °C 38.9
